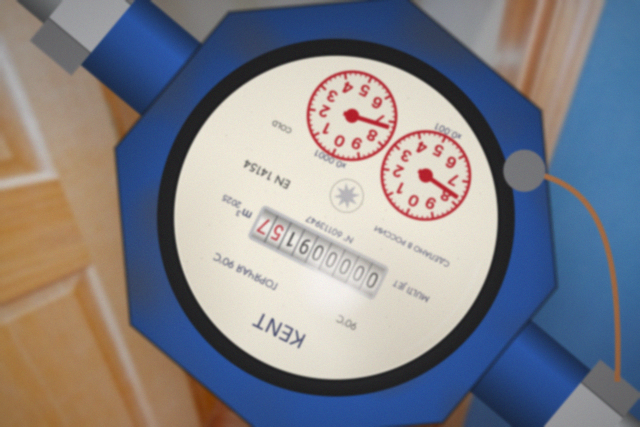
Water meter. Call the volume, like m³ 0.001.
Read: m³ 91.5777
